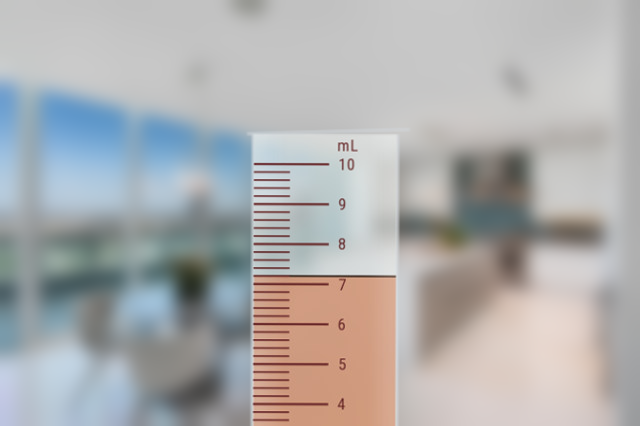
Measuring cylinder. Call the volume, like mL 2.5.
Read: mL 7.2
